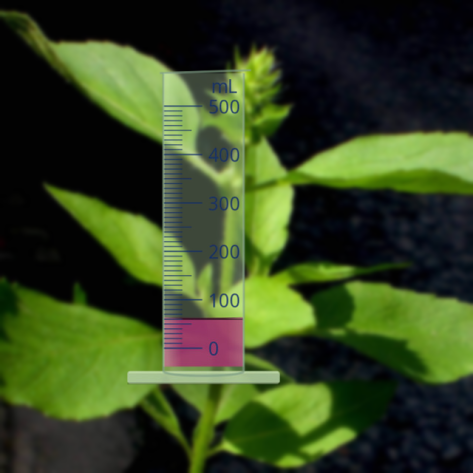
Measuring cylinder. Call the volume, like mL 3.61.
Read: mL 60
